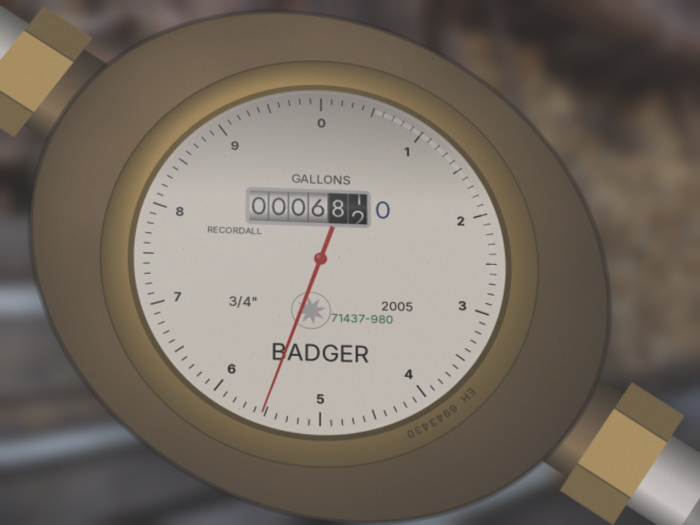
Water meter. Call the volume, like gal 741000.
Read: gal 6815.5
